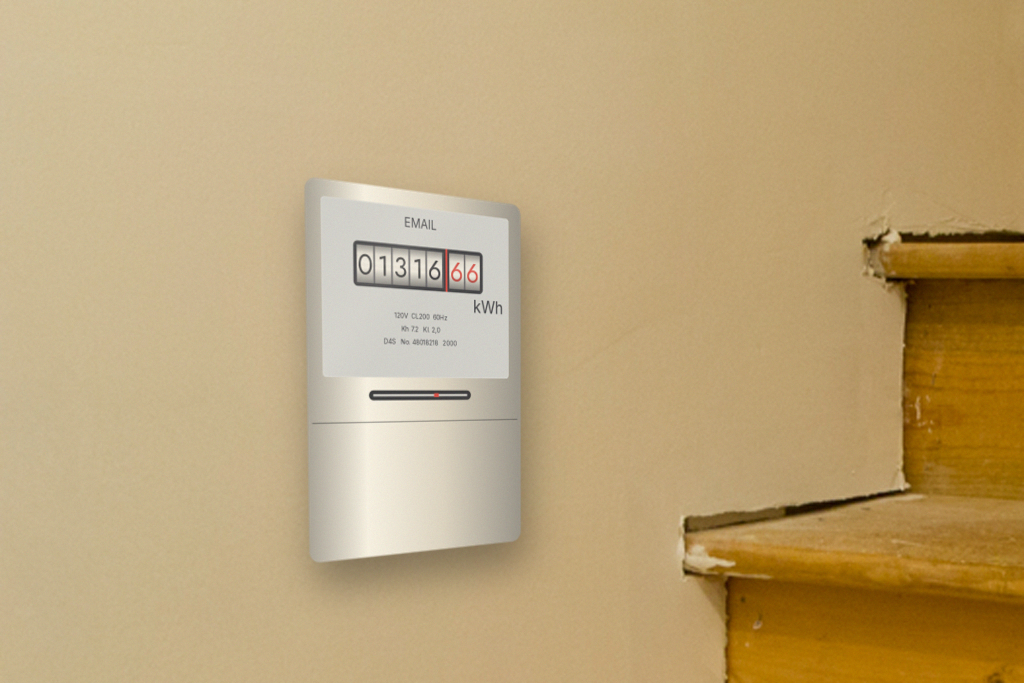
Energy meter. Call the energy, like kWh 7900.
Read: kWh 1316.66
